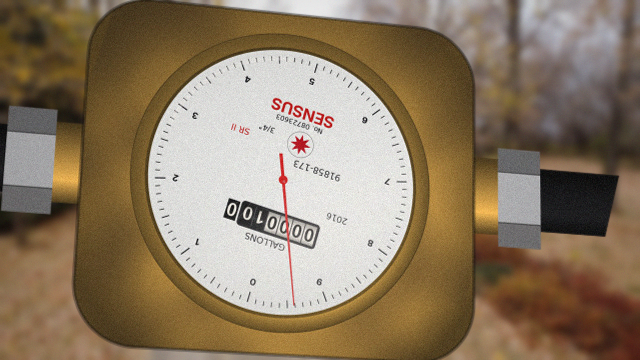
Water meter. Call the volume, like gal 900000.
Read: gal 99.4
